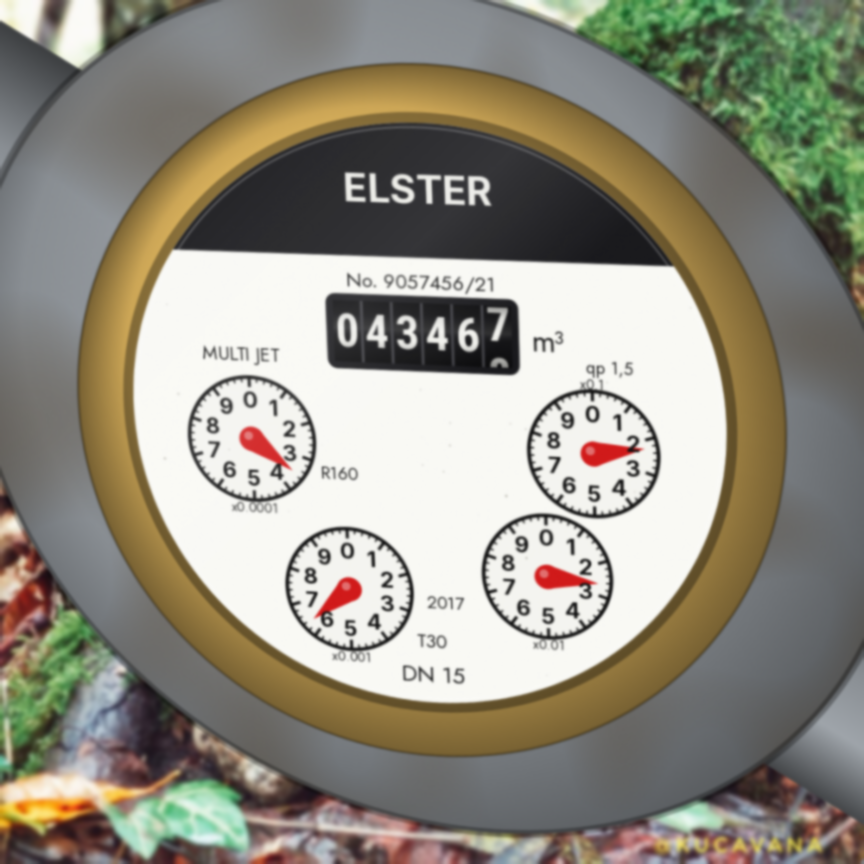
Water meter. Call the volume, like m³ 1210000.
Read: m³ 43467.2263
